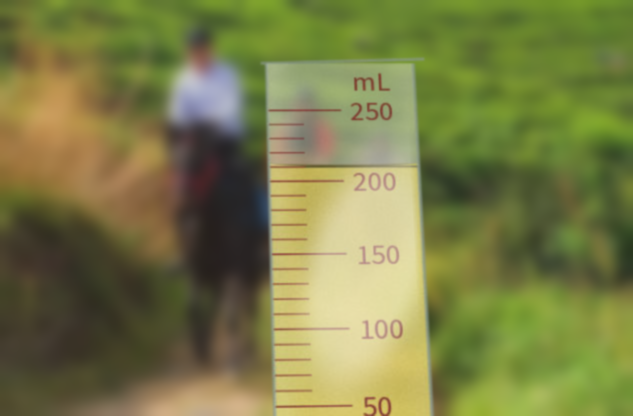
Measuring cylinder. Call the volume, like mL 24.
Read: mL 210
